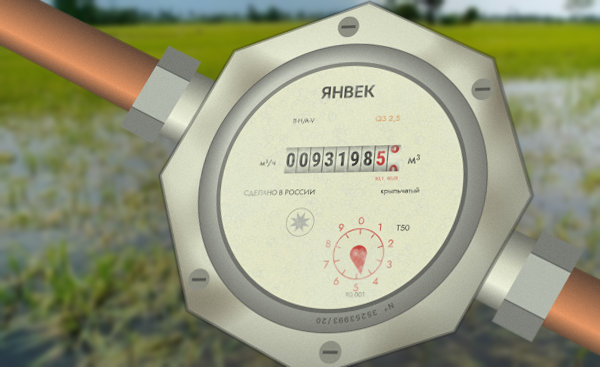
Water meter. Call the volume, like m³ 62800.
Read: m³ 93198.584
